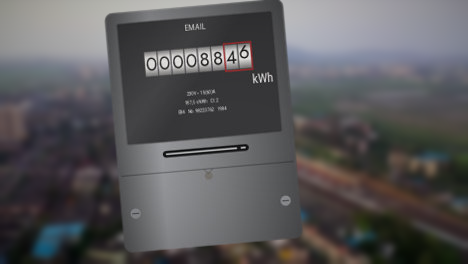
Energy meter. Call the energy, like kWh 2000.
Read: kWh 88.46
